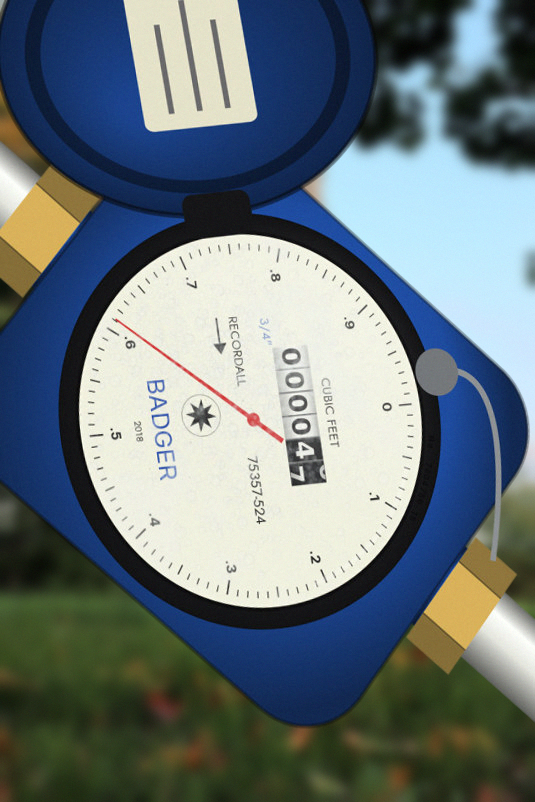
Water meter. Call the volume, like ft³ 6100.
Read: ft³ 46.61
